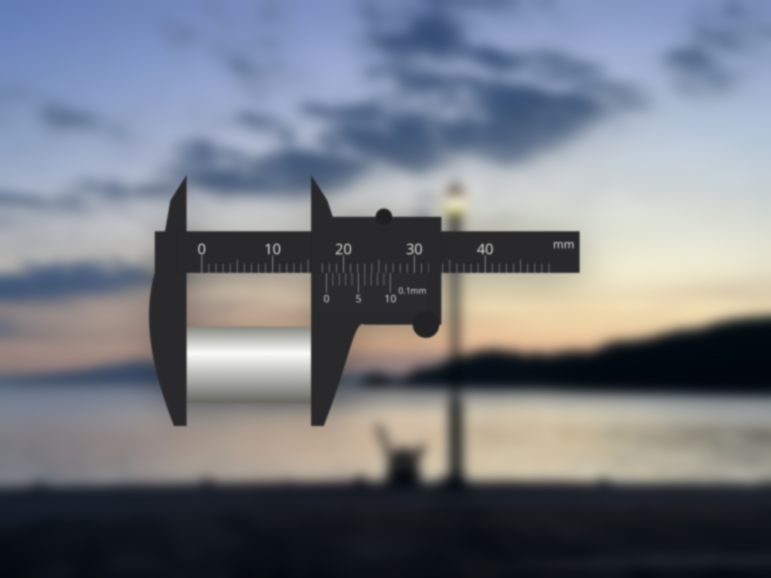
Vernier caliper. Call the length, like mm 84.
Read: mm 17.6
